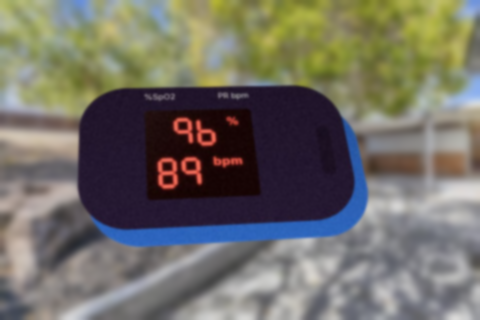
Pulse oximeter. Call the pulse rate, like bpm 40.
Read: bpm 89
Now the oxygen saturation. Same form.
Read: % 96
